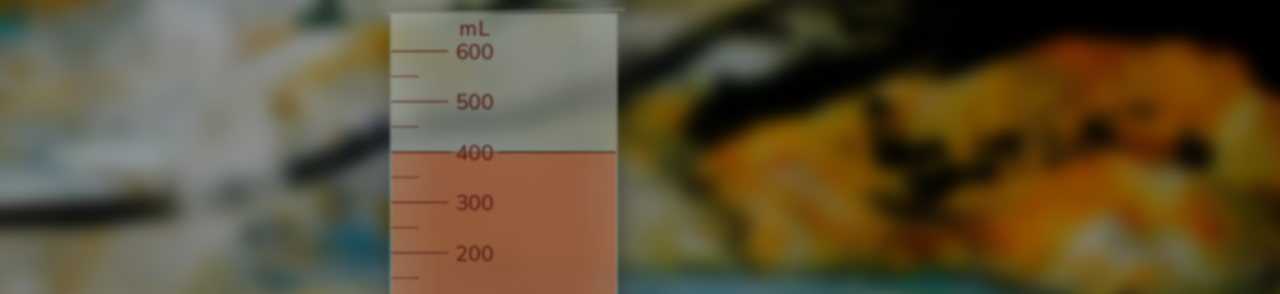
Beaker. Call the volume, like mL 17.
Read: mL 400
